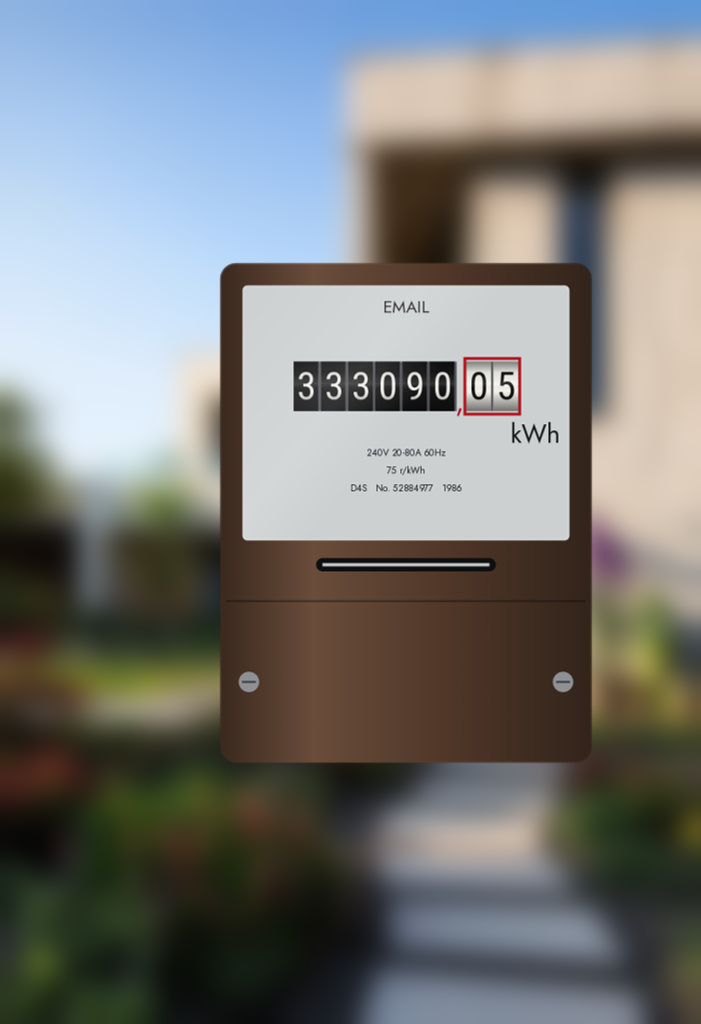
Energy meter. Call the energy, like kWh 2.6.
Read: kWh 333090.05
